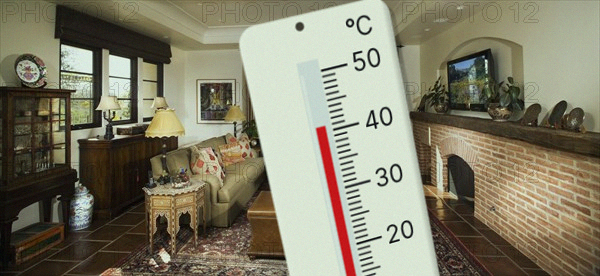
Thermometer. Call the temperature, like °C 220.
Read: °C 41
